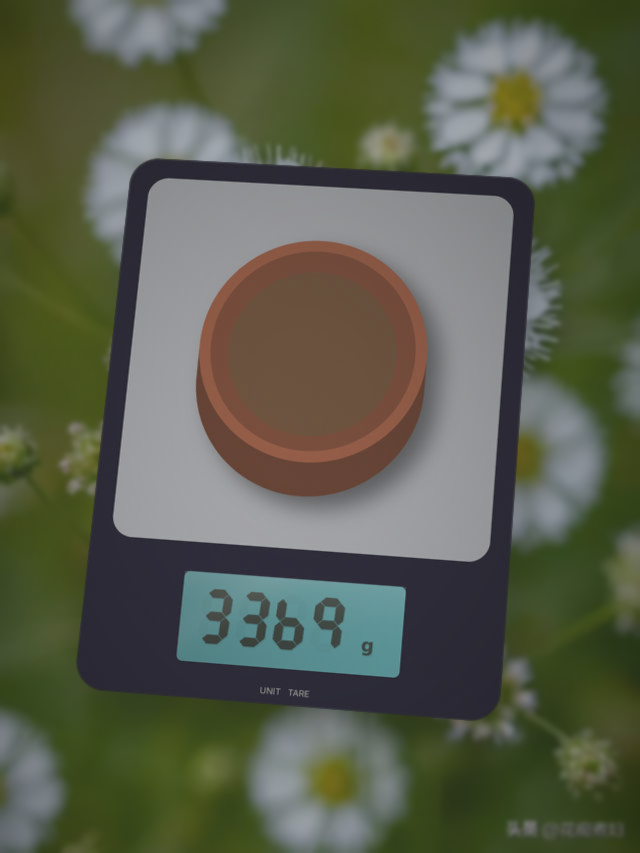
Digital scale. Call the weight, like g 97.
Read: g 3369
